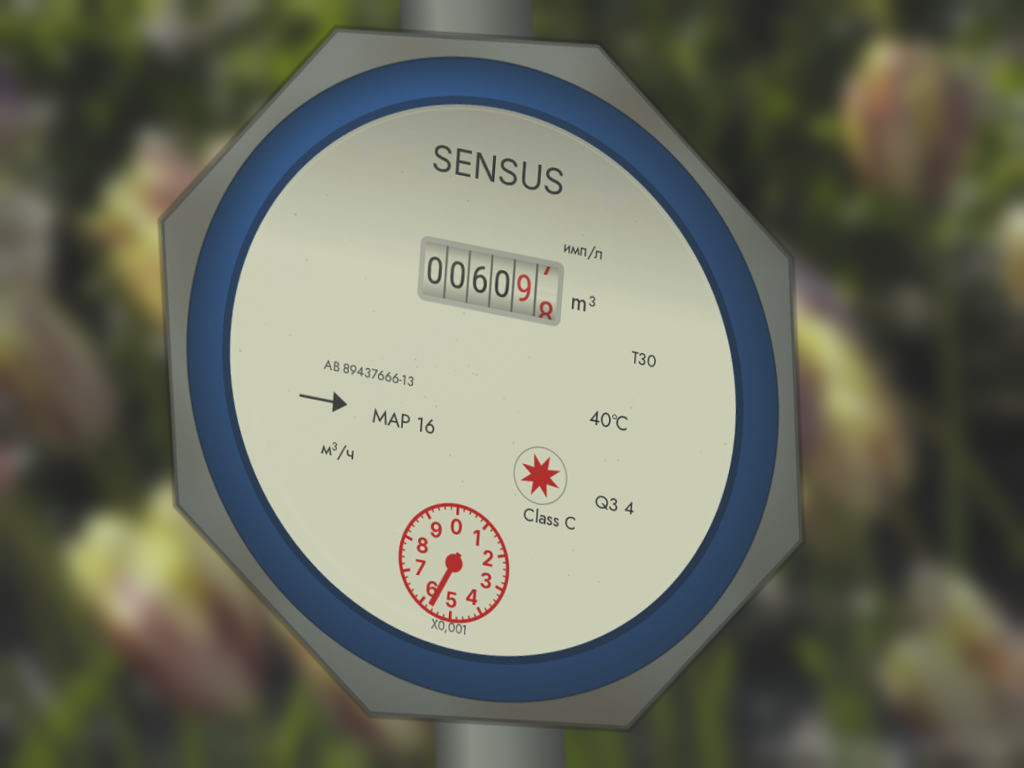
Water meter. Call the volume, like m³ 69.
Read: m³ 60.975
